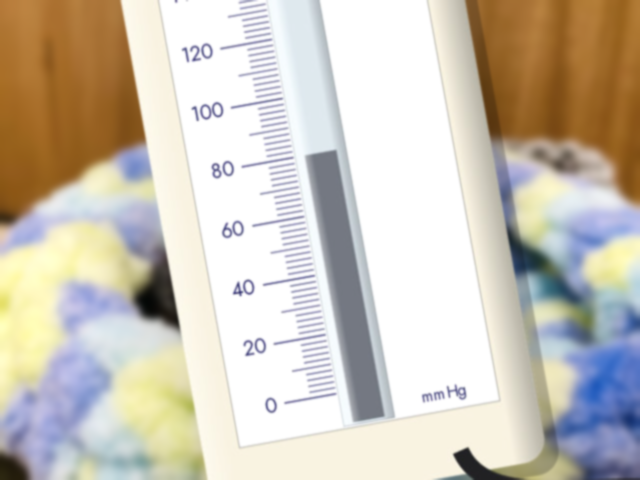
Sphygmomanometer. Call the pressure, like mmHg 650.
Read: mmHg 80
